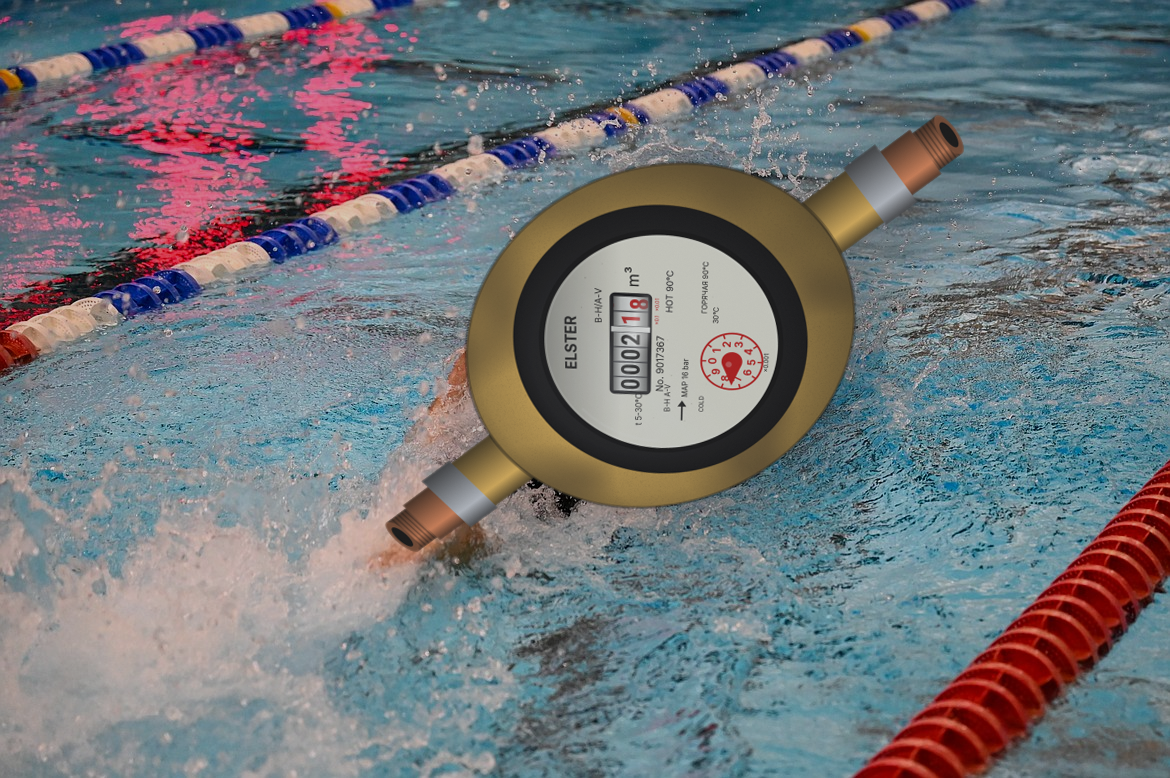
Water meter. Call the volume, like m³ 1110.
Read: m³ 2.177
